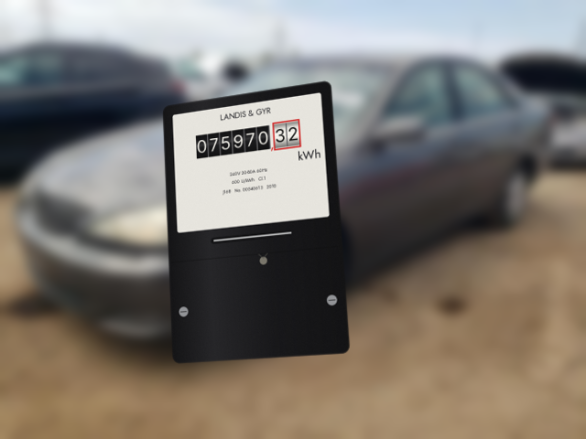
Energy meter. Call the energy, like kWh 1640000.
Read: kWh 75970.32
